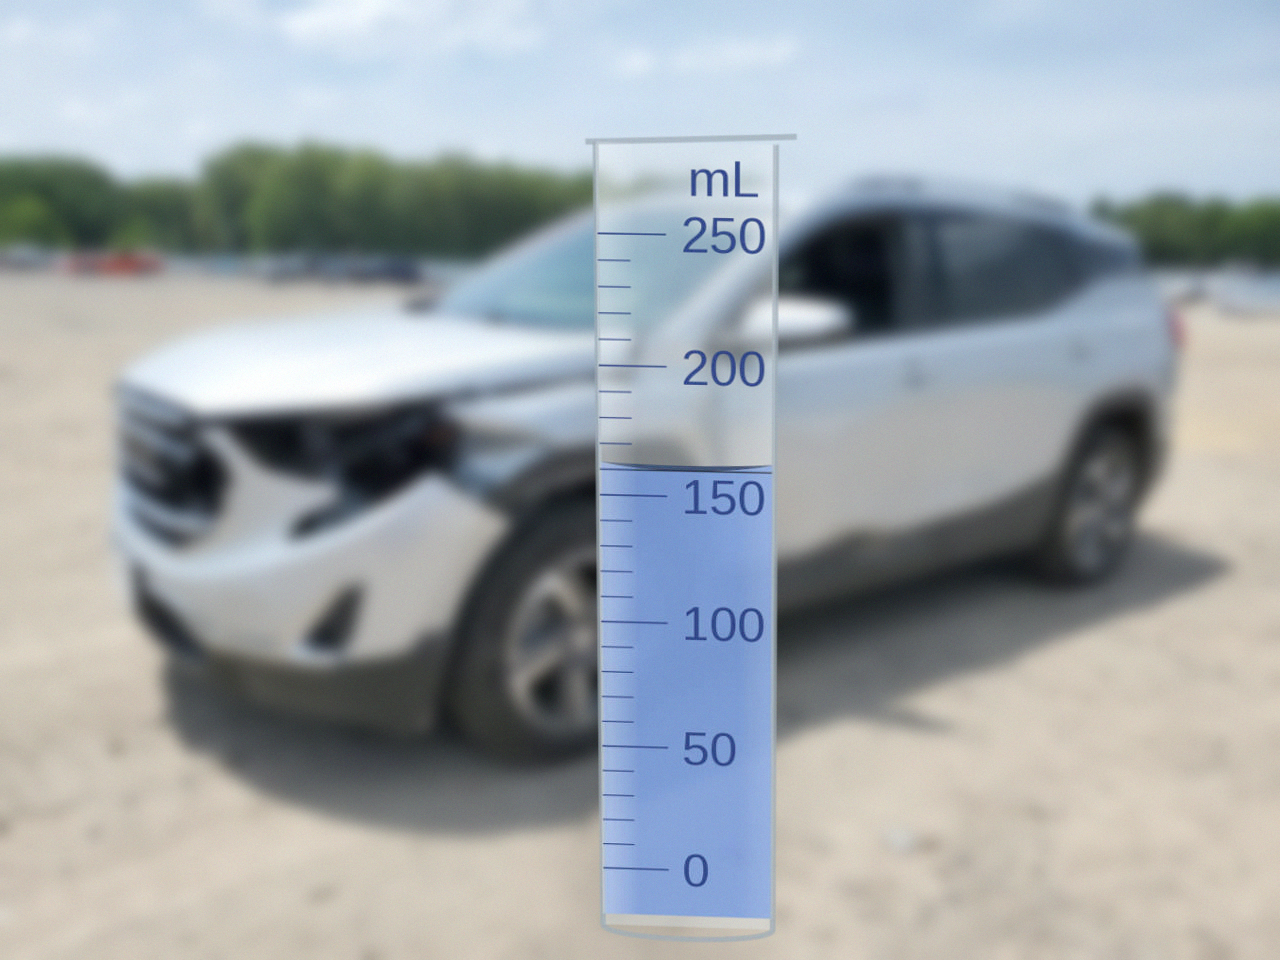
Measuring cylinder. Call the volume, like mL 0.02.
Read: mL 160
